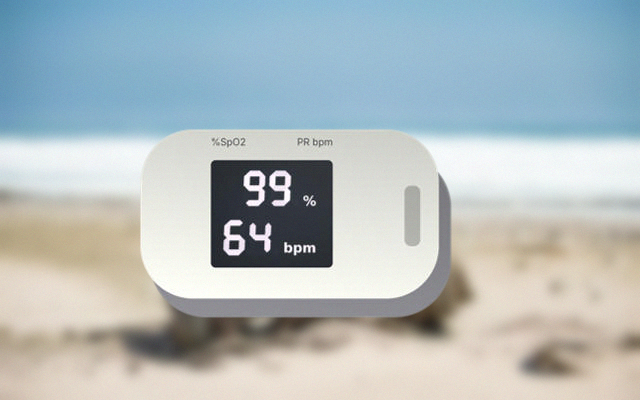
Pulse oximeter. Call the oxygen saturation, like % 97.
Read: % 99
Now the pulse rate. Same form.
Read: bpm 64
